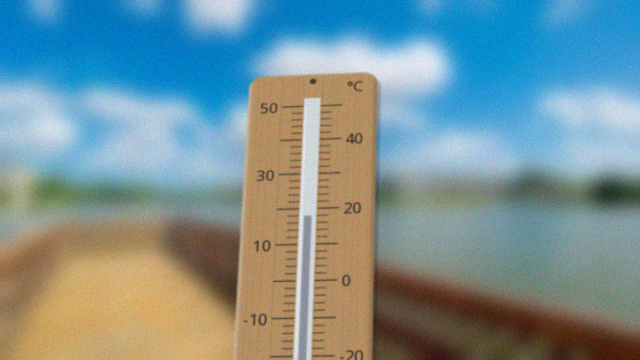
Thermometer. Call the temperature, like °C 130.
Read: °C 18
